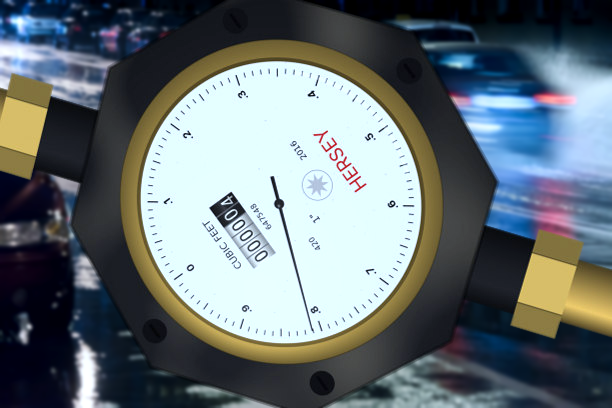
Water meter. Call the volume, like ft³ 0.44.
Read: ft³ 3.81
